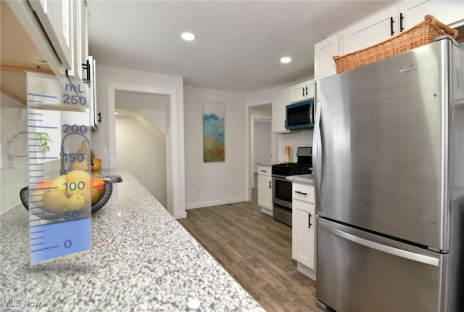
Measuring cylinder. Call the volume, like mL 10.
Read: mL 40
